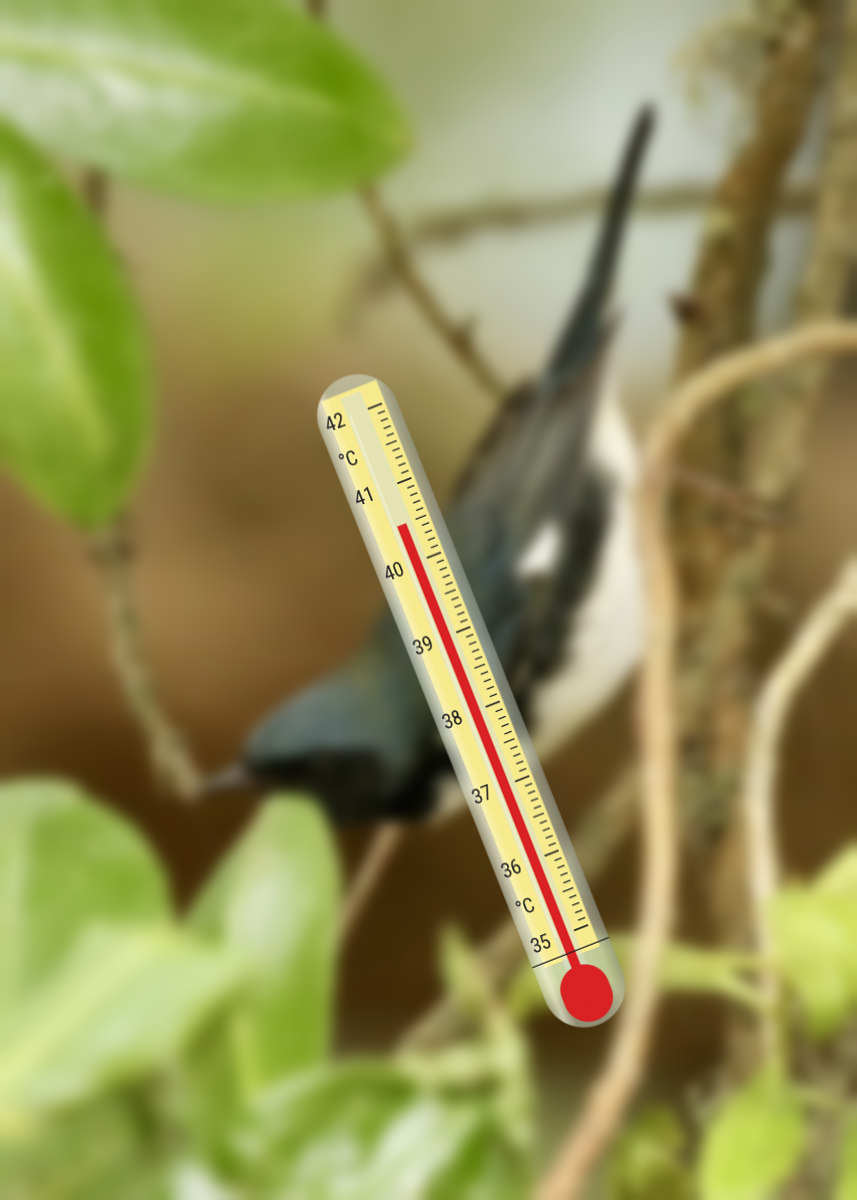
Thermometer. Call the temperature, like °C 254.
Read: °C 40.5
